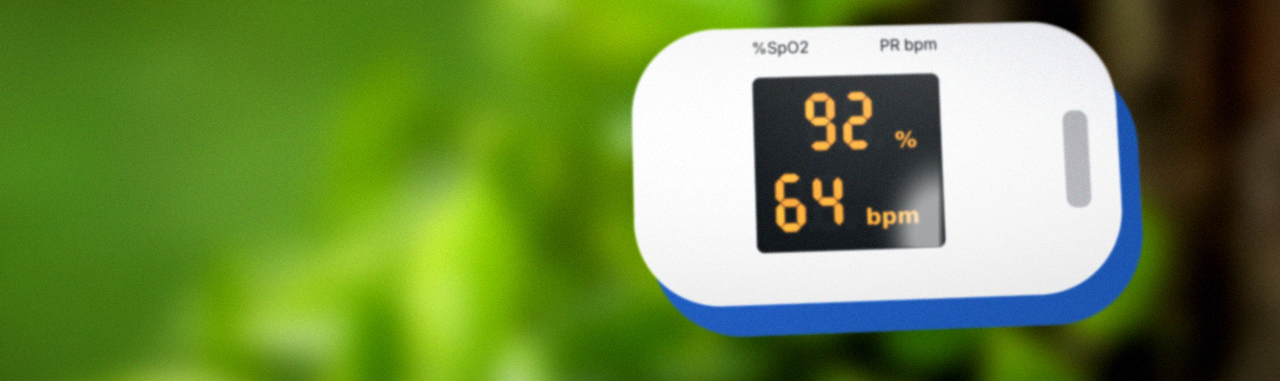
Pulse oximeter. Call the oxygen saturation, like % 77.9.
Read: % 92
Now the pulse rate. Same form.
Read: bpm 64
